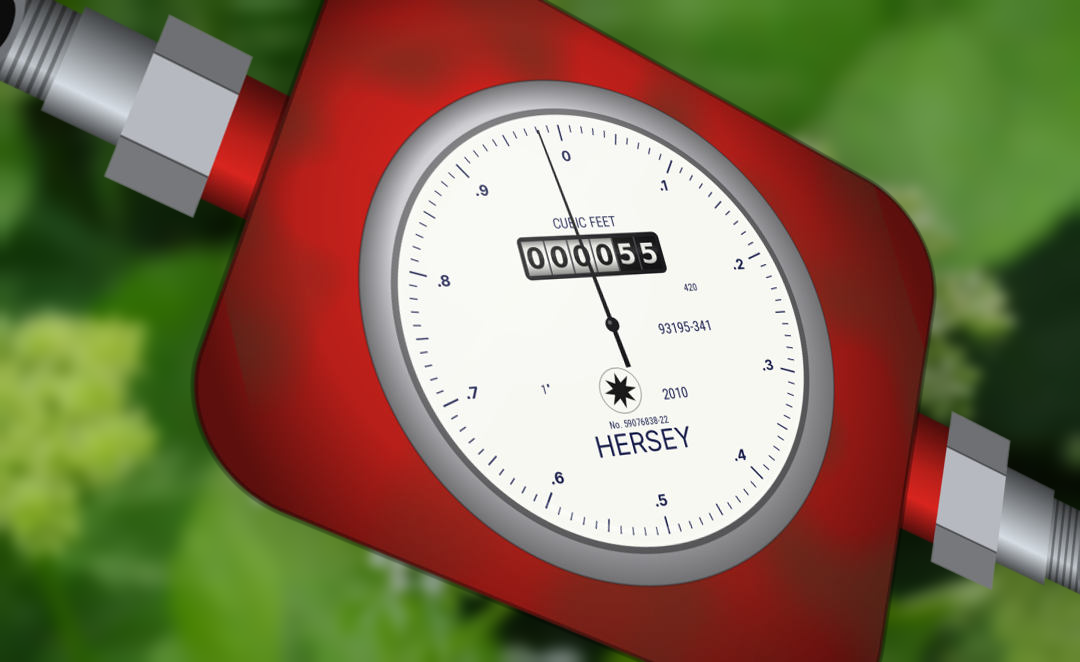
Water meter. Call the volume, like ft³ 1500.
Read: ft³ 54.98
